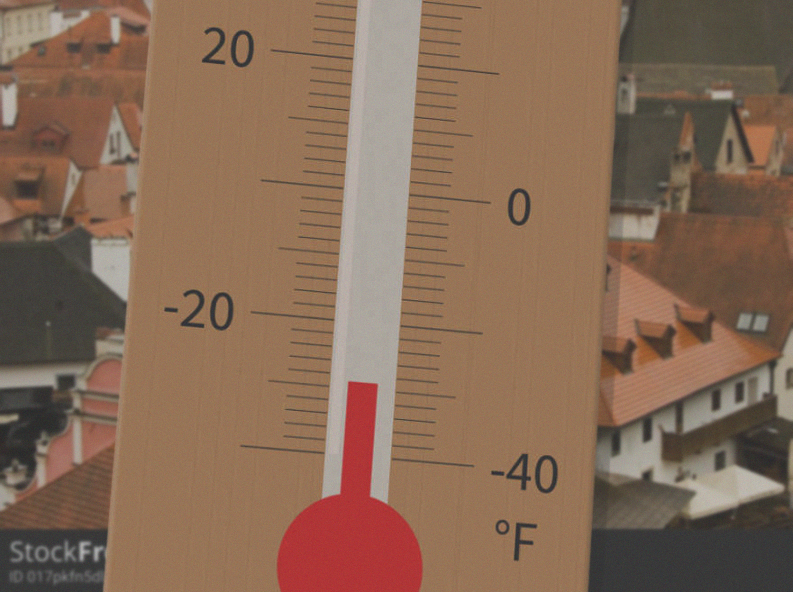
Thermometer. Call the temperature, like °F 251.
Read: °F -29
